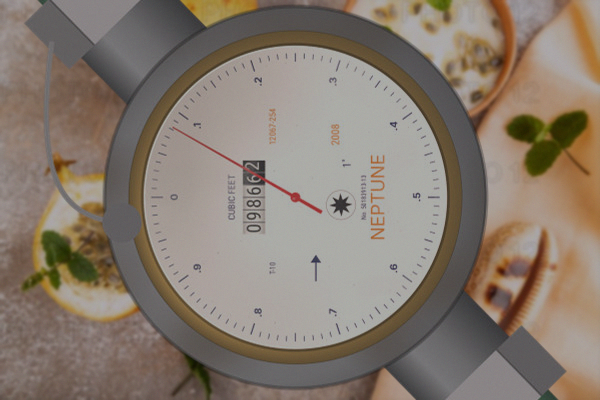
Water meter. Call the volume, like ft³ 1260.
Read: ft³ 98662.08
